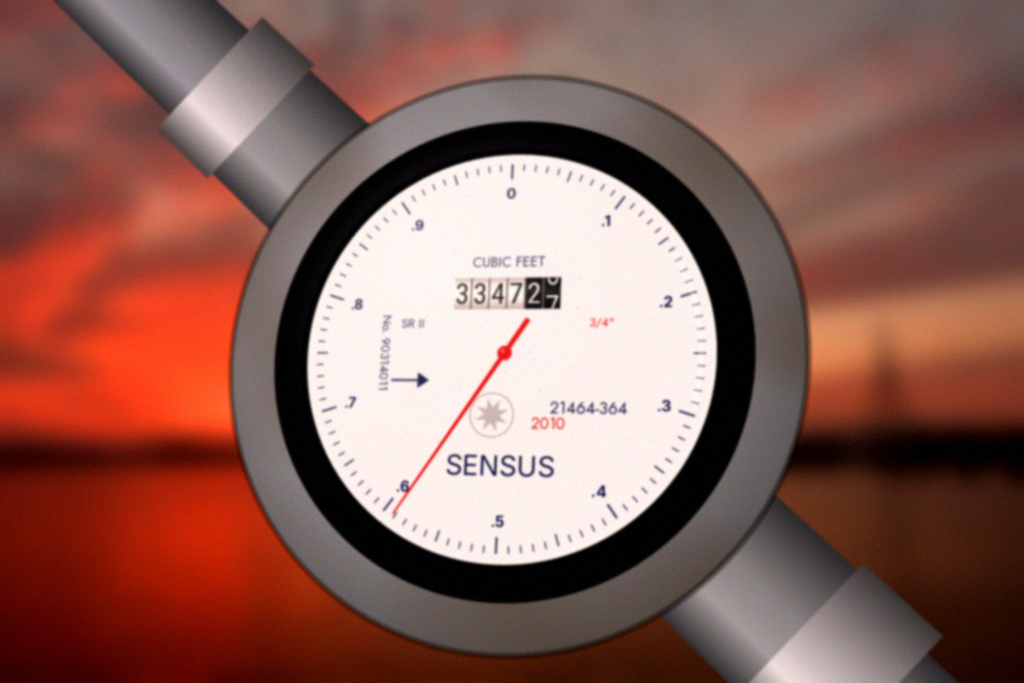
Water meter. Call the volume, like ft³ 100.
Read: ft³ 334726.59
